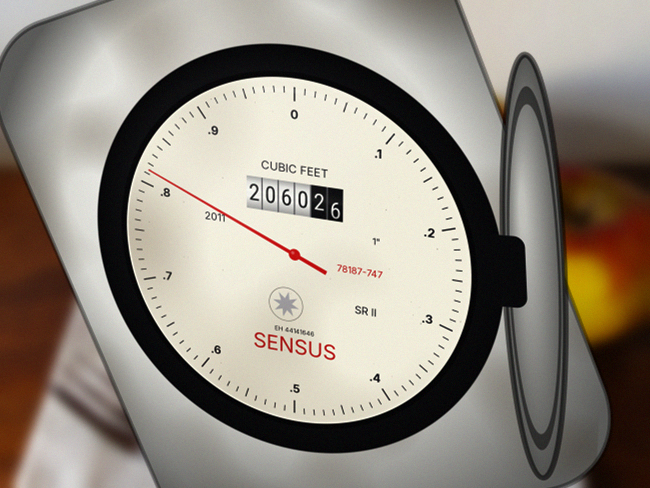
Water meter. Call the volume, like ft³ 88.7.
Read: ft³ 206025.81
